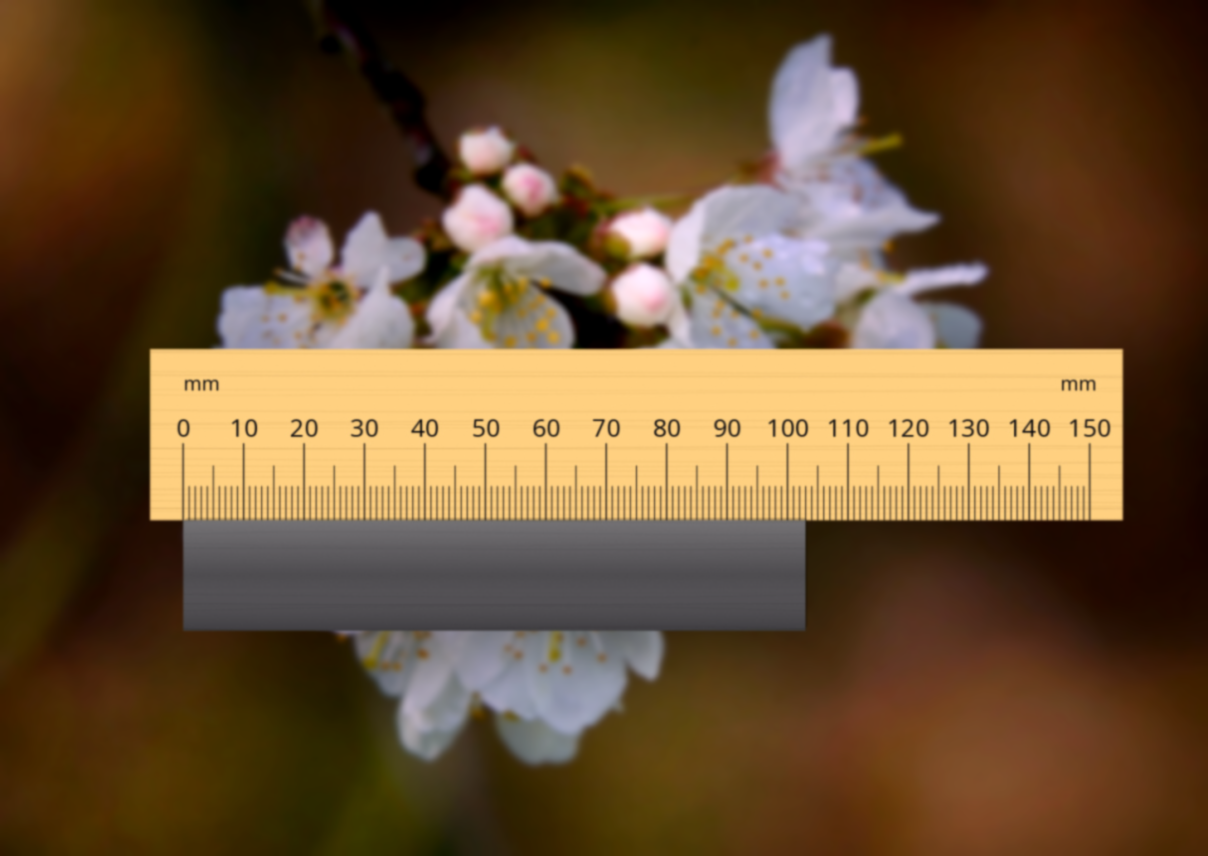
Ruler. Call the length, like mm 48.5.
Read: mm 103
